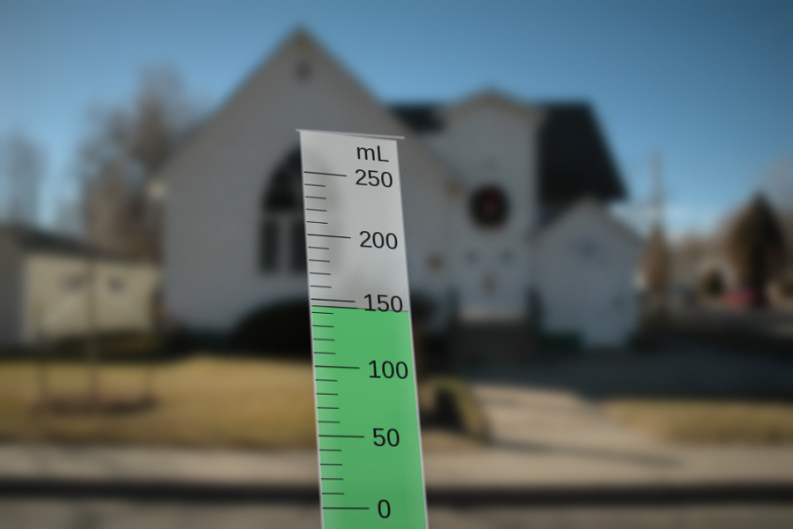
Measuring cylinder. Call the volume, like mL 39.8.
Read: mL 145
